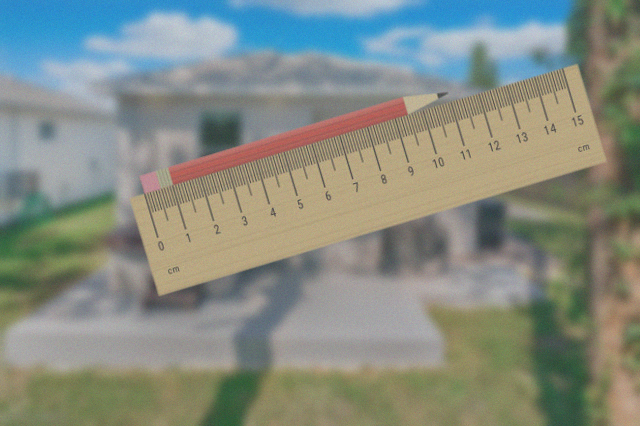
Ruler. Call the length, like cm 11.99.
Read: cm 11
